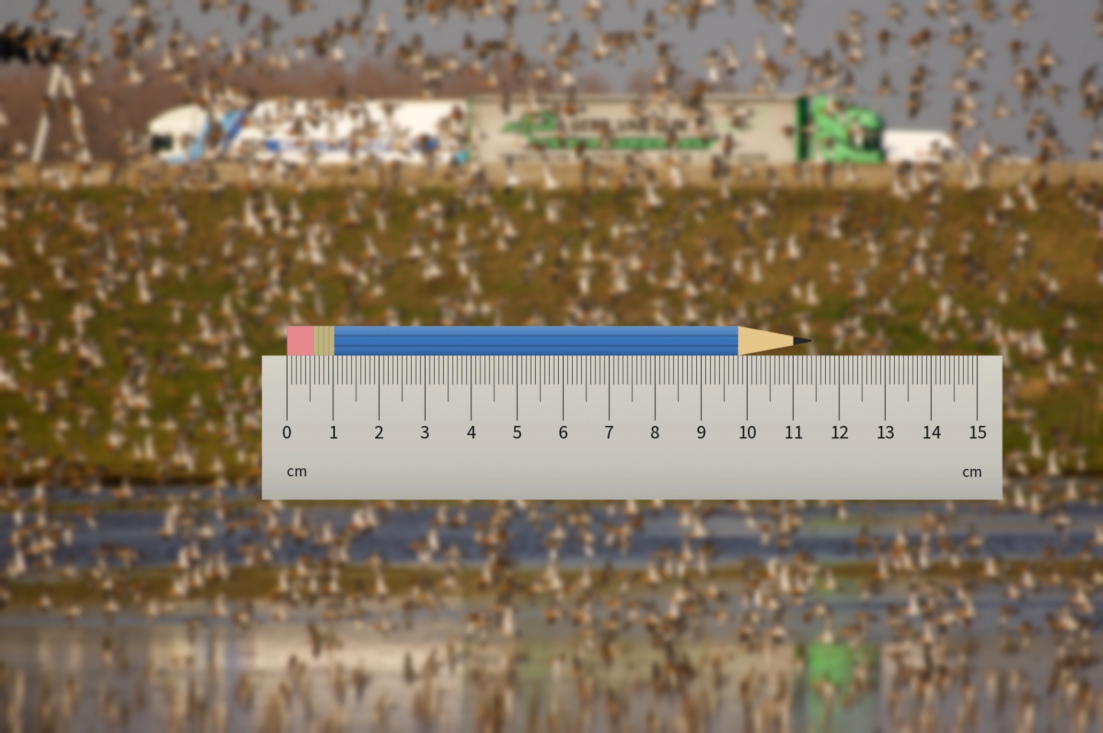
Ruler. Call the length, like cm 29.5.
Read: cm 11.4
